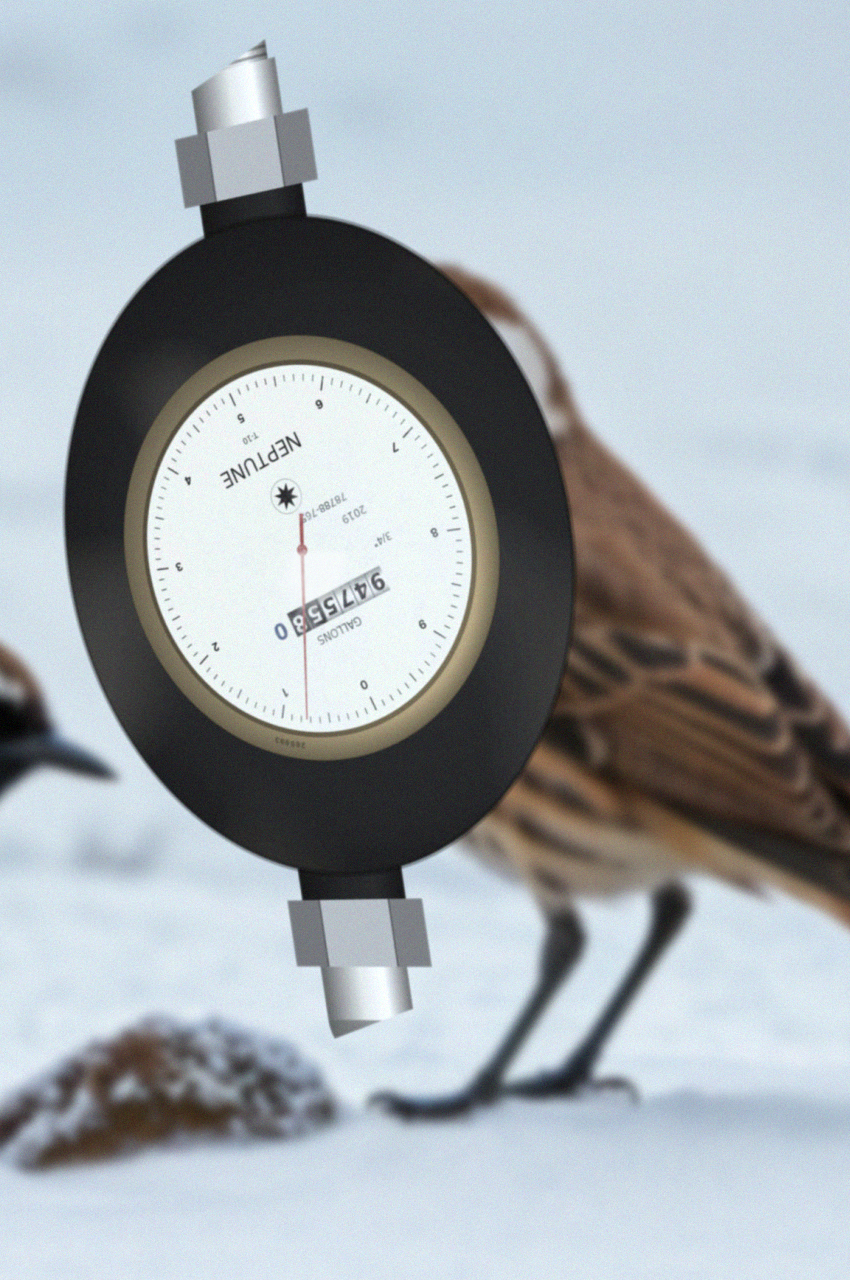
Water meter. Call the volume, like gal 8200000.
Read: gal 9475580.7
